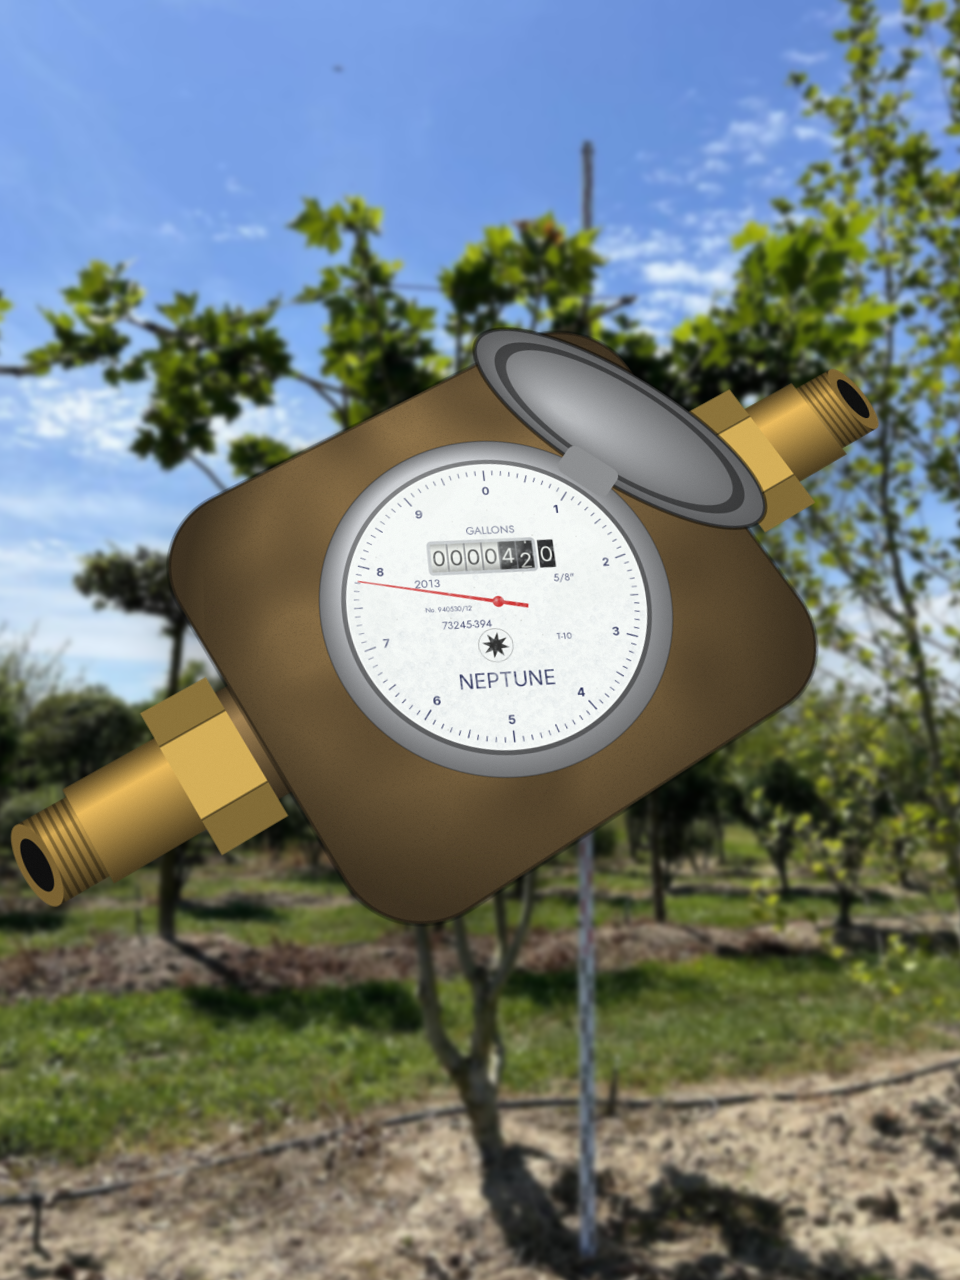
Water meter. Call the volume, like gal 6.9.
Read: gal 417.8
